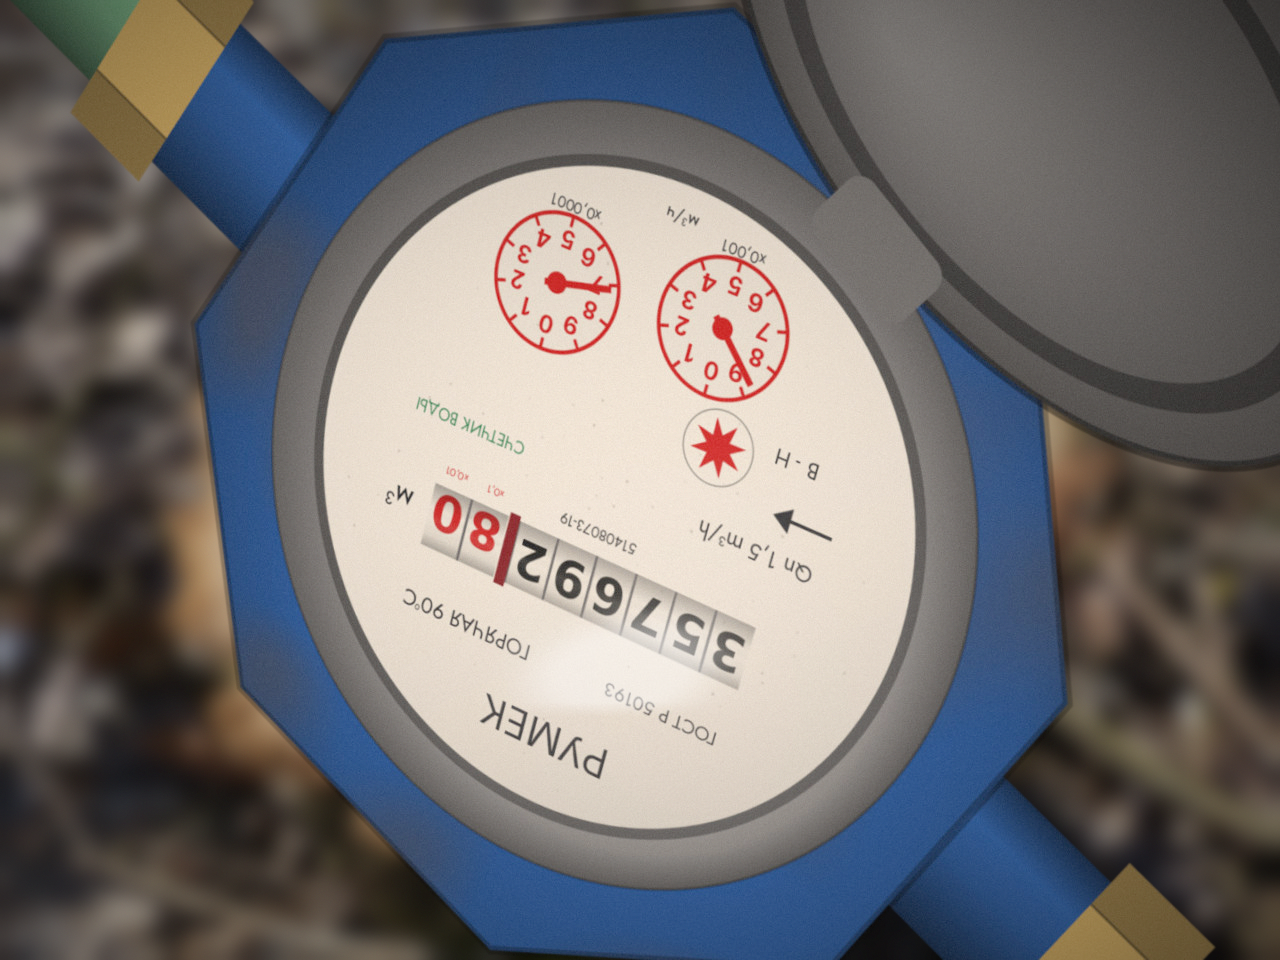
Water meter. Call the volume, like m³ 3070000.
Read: m³ 357692.7987
